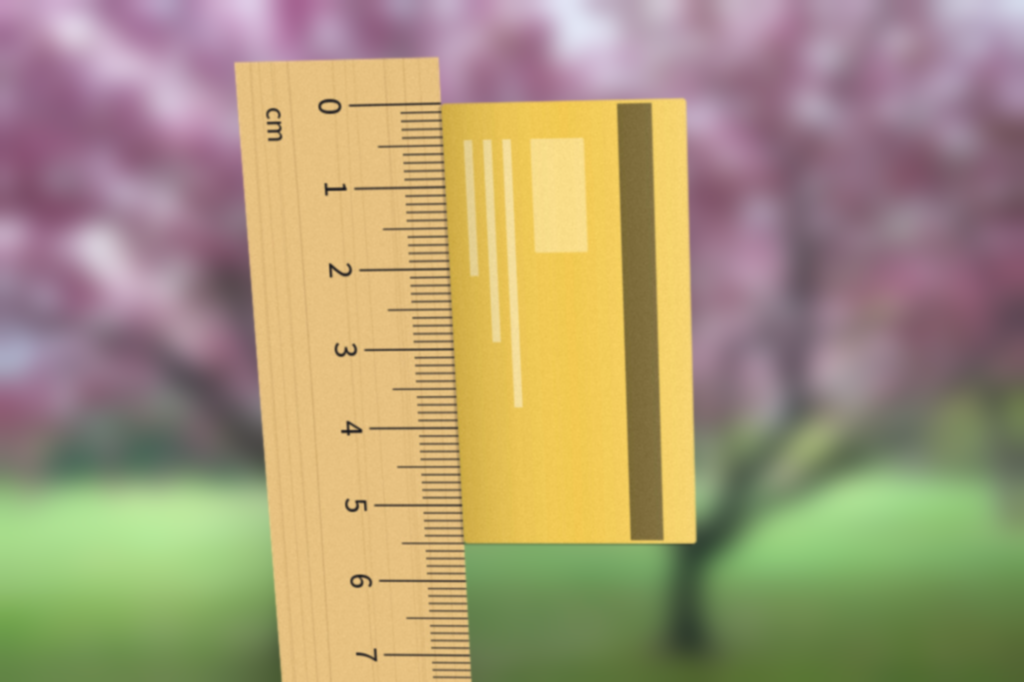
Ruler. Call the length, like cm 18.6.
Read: cm 5.5
